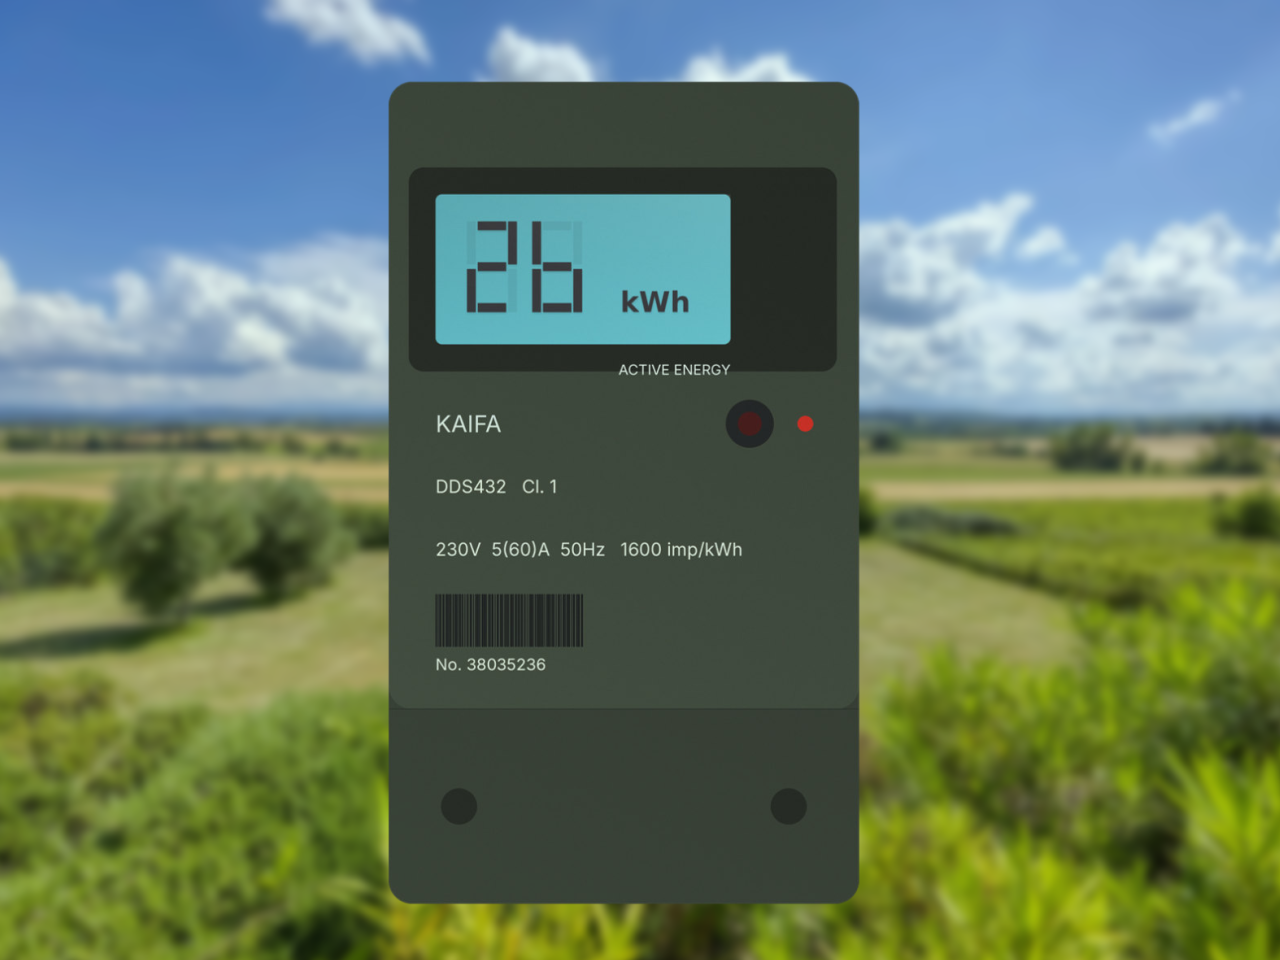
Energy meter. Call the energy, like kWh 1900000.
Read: kWh 26
